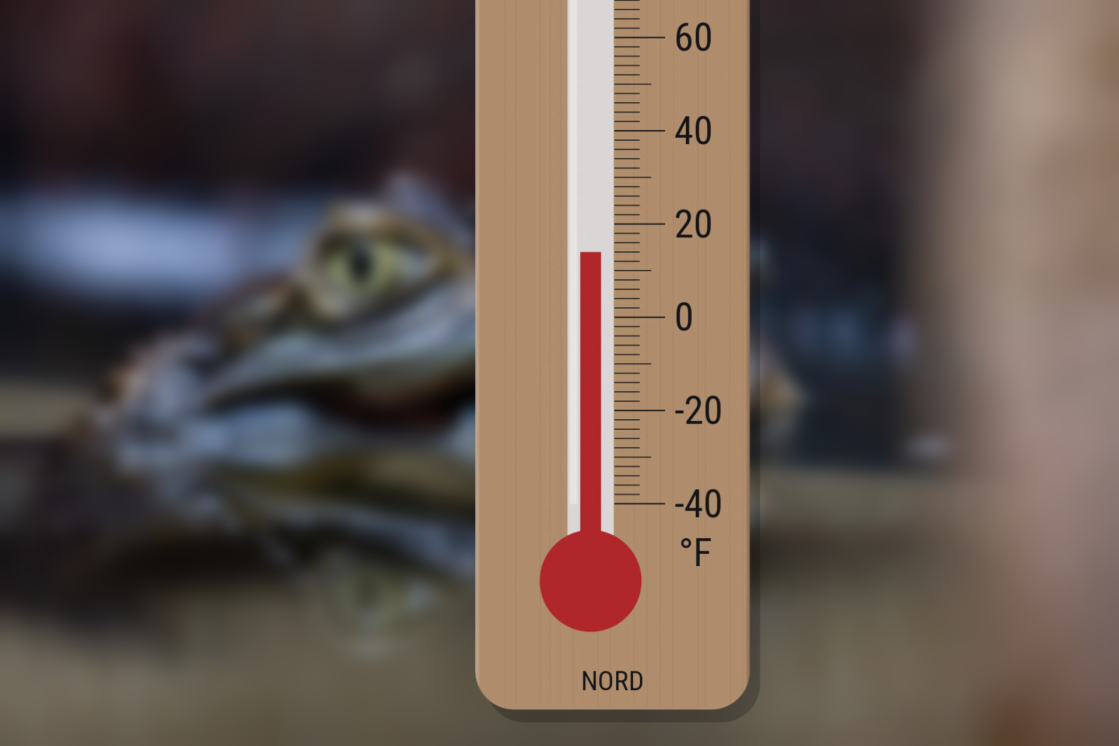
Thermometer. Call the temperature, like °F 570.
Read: °F 14
